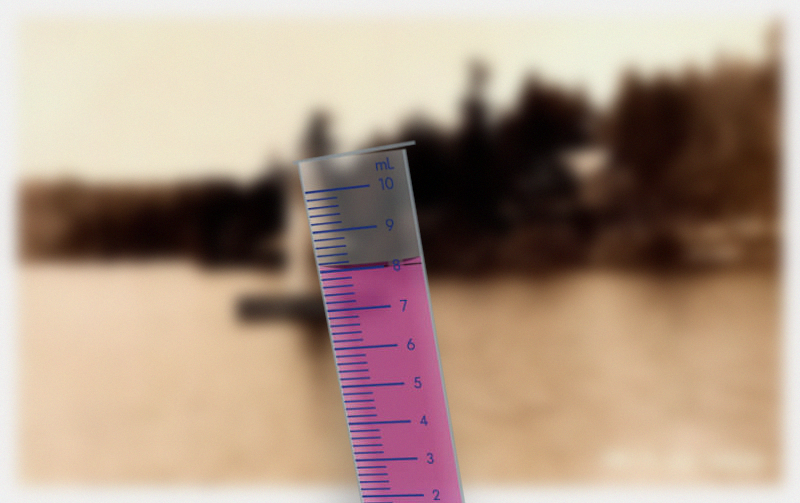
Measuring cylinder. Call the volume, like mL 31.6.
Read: mL 8
